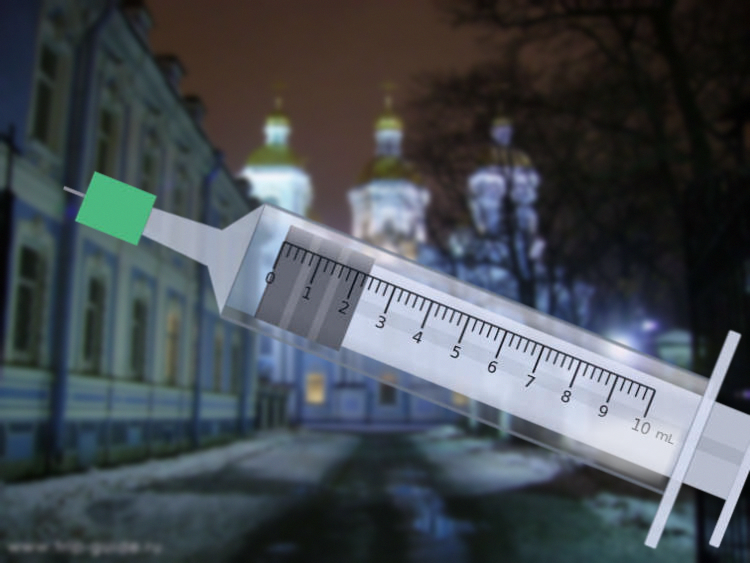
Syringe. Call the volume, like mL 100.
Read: mL 0
